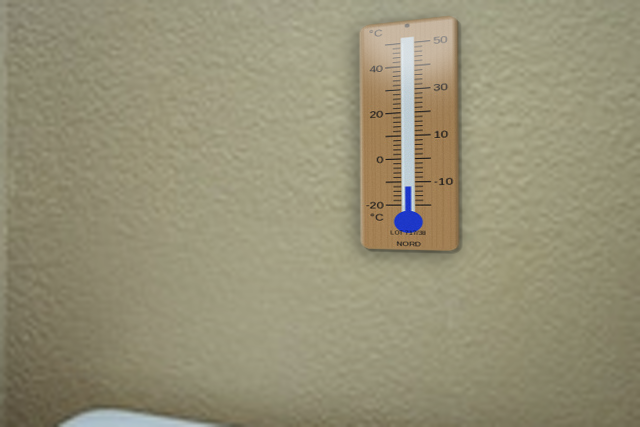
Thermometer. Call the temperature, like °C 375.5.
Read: °C -12
